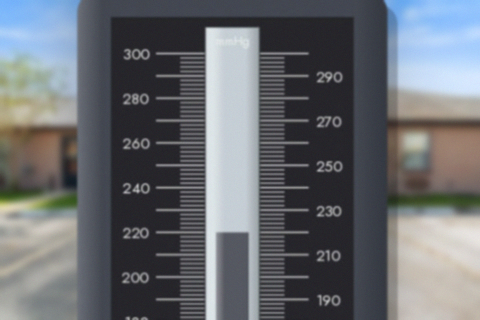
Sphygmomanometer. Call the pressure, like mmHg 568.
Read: mmHg 220
